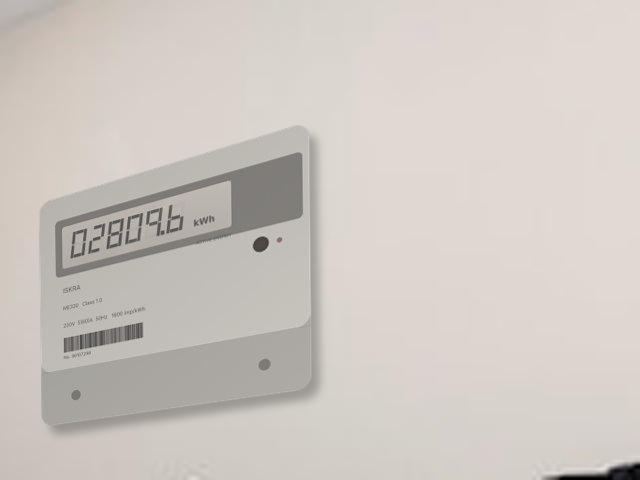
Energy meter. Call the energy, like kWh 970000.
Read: kWh 2809.6
